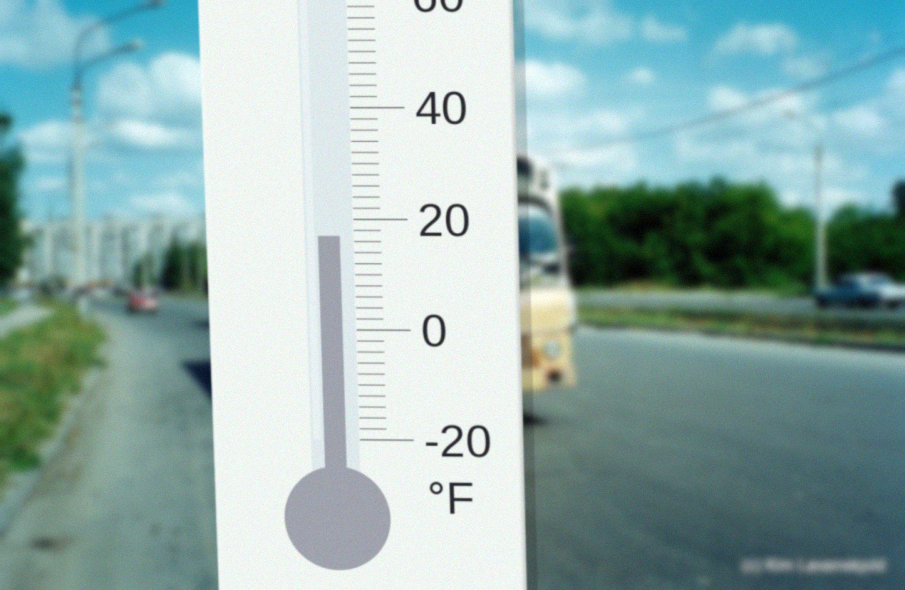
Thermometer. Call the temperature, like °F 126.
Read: °F 17
